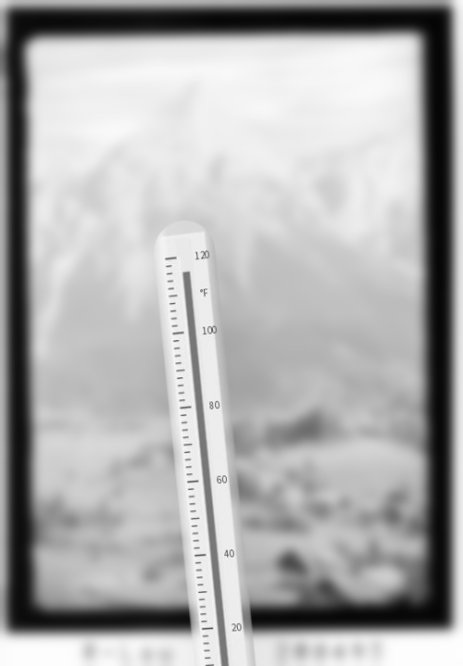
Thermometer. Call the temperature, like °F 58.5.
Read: °F 116
